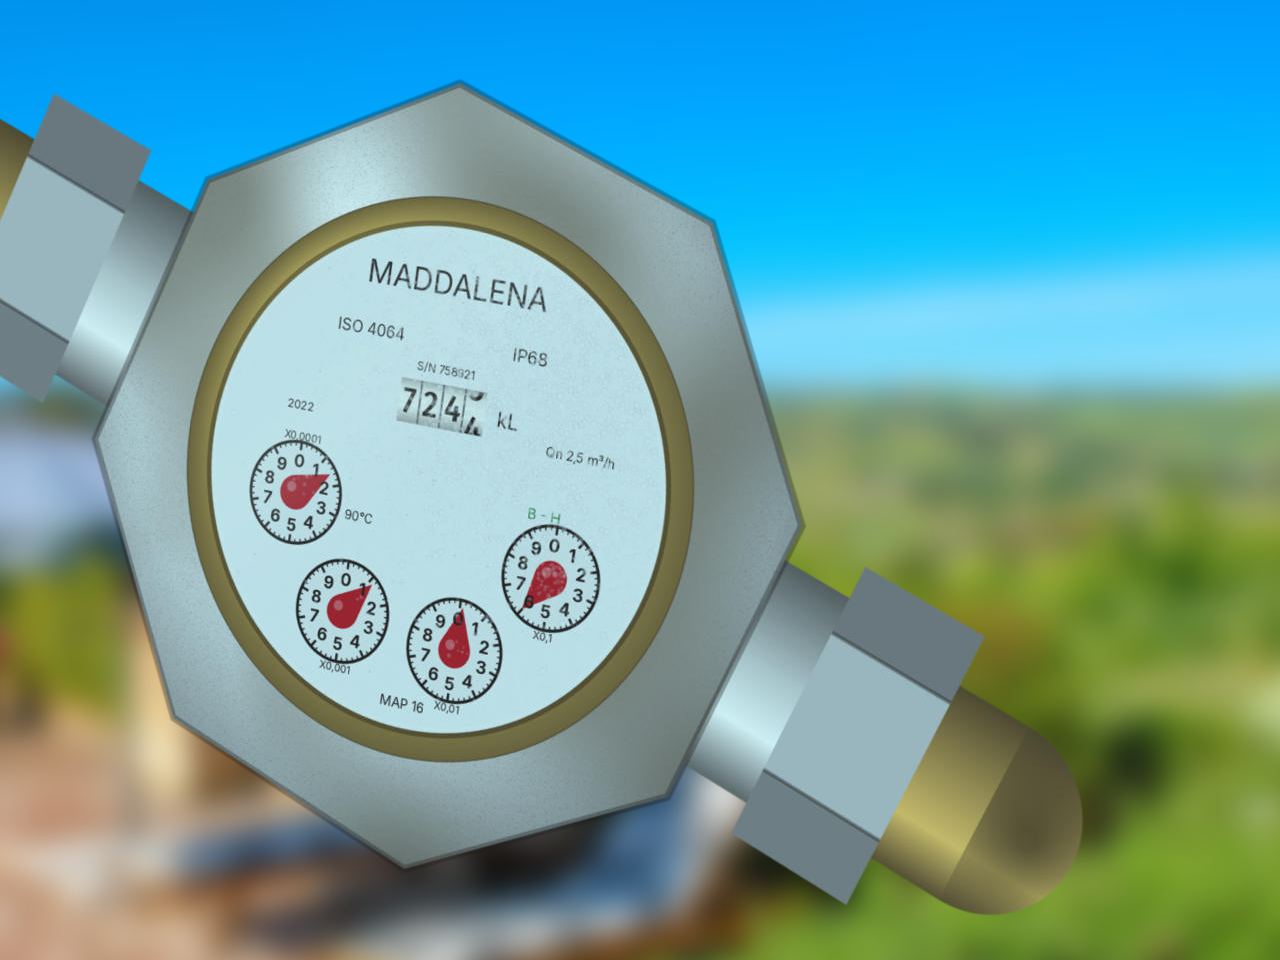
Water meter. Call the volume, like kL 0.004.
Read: kL 7243.6011
